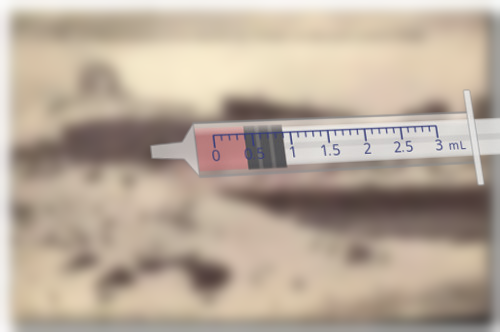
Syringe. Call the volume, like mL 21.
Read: mL 0.4
